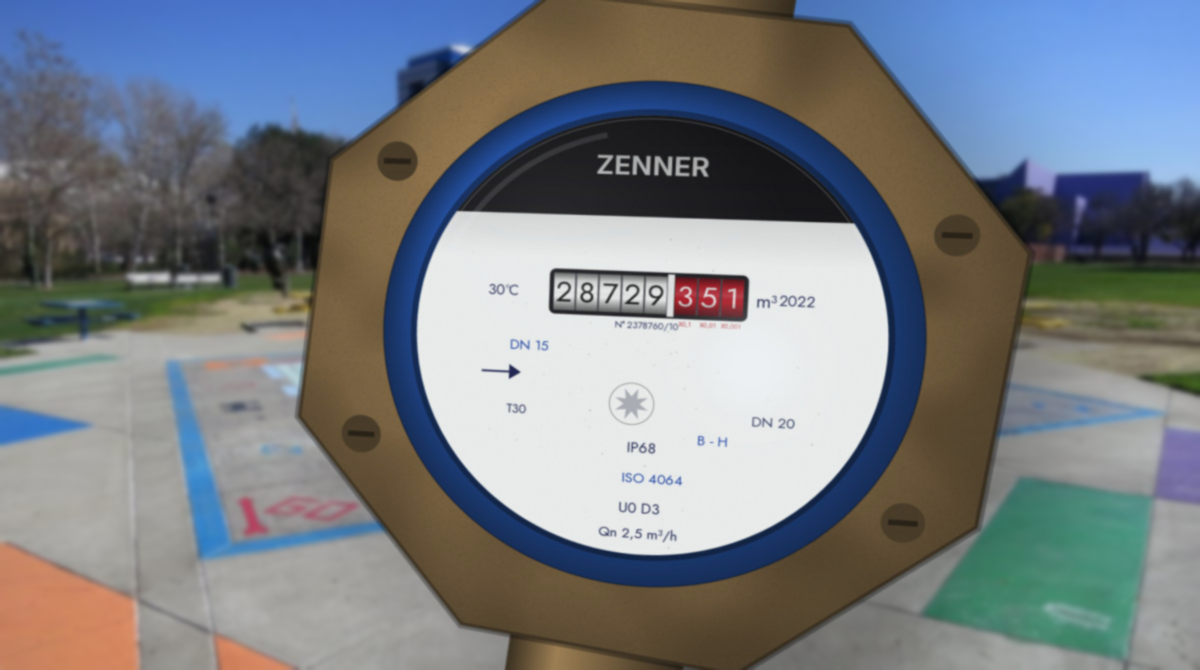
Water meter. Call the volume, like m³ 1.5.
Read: m³ 28729.351
